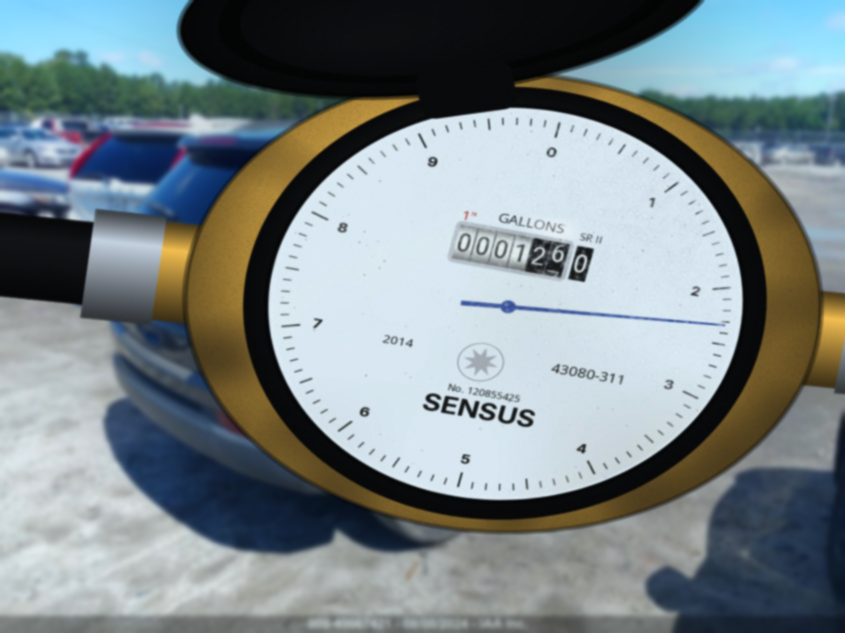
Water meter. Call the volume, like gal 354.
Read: gal 1262.3
